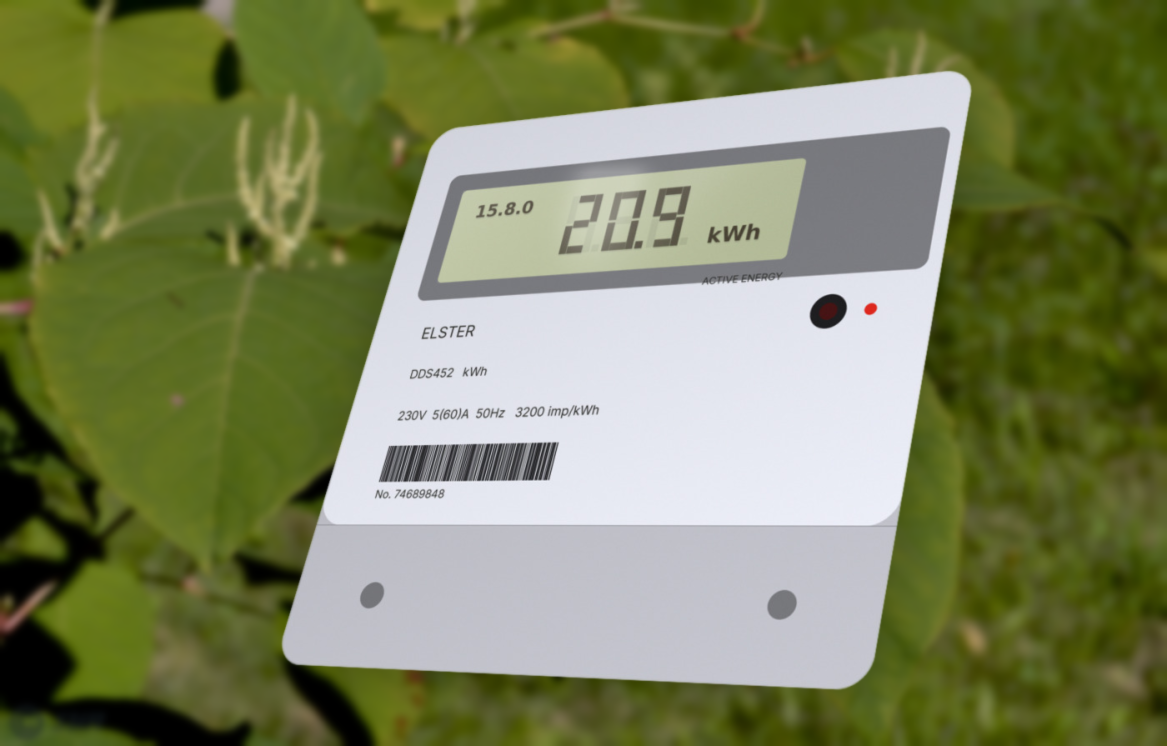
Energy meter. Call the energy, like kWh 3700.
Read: kWh 20.9
